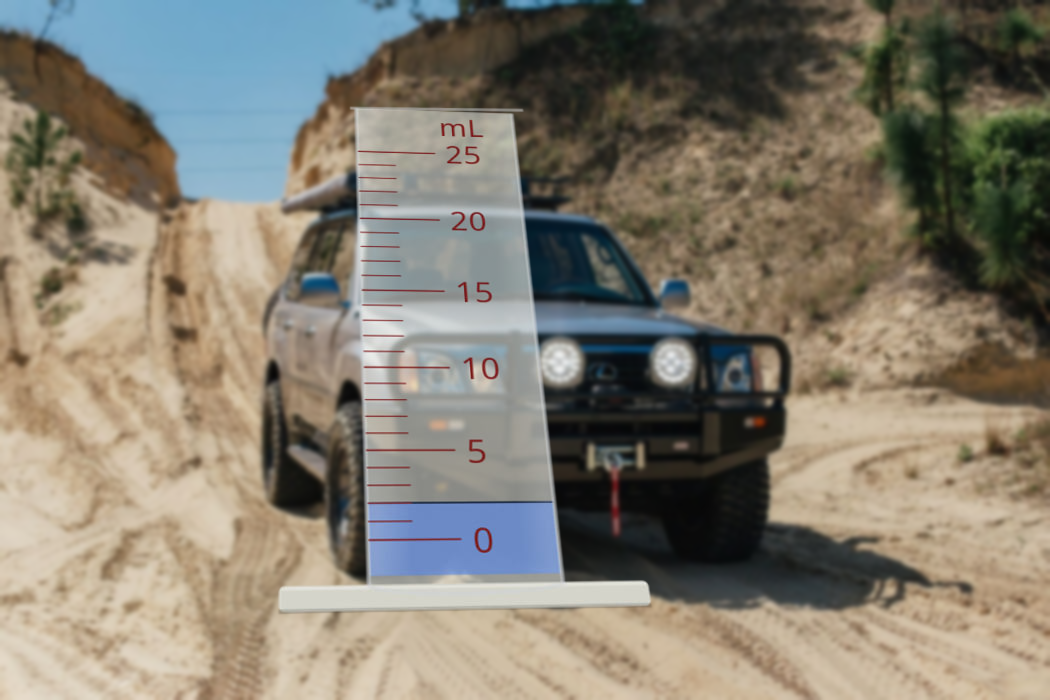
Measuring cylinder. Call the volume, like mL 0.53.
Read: mL 2
